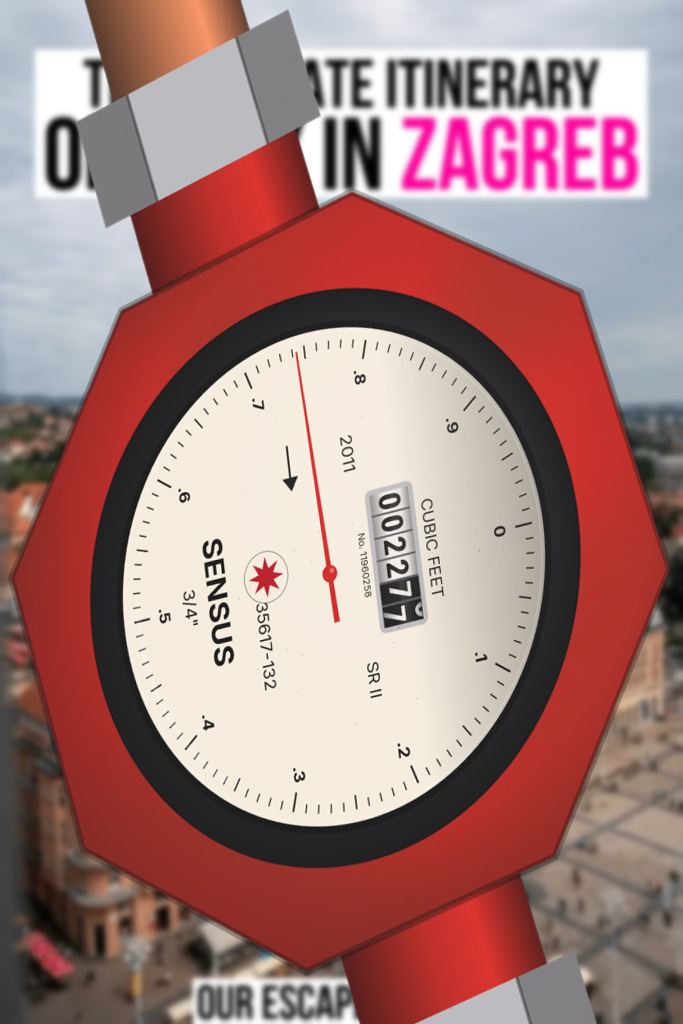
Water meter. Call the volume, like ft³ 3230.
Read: ft³ 2276.74
